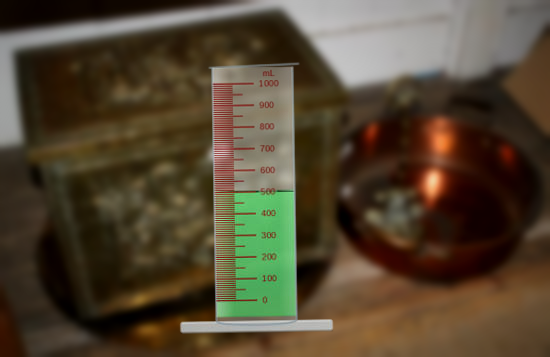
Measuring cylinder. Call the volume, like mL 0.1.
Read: mL 500
